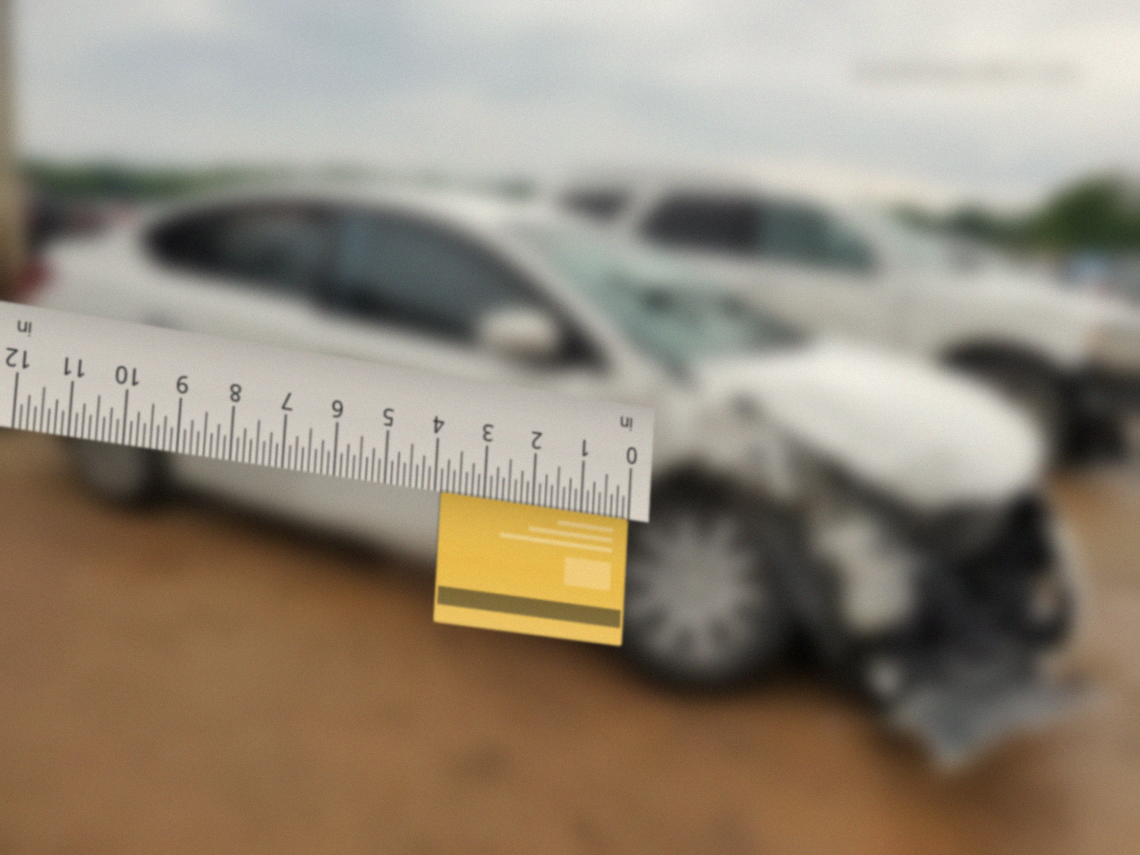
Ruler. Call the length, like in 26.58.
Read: in 3.875
